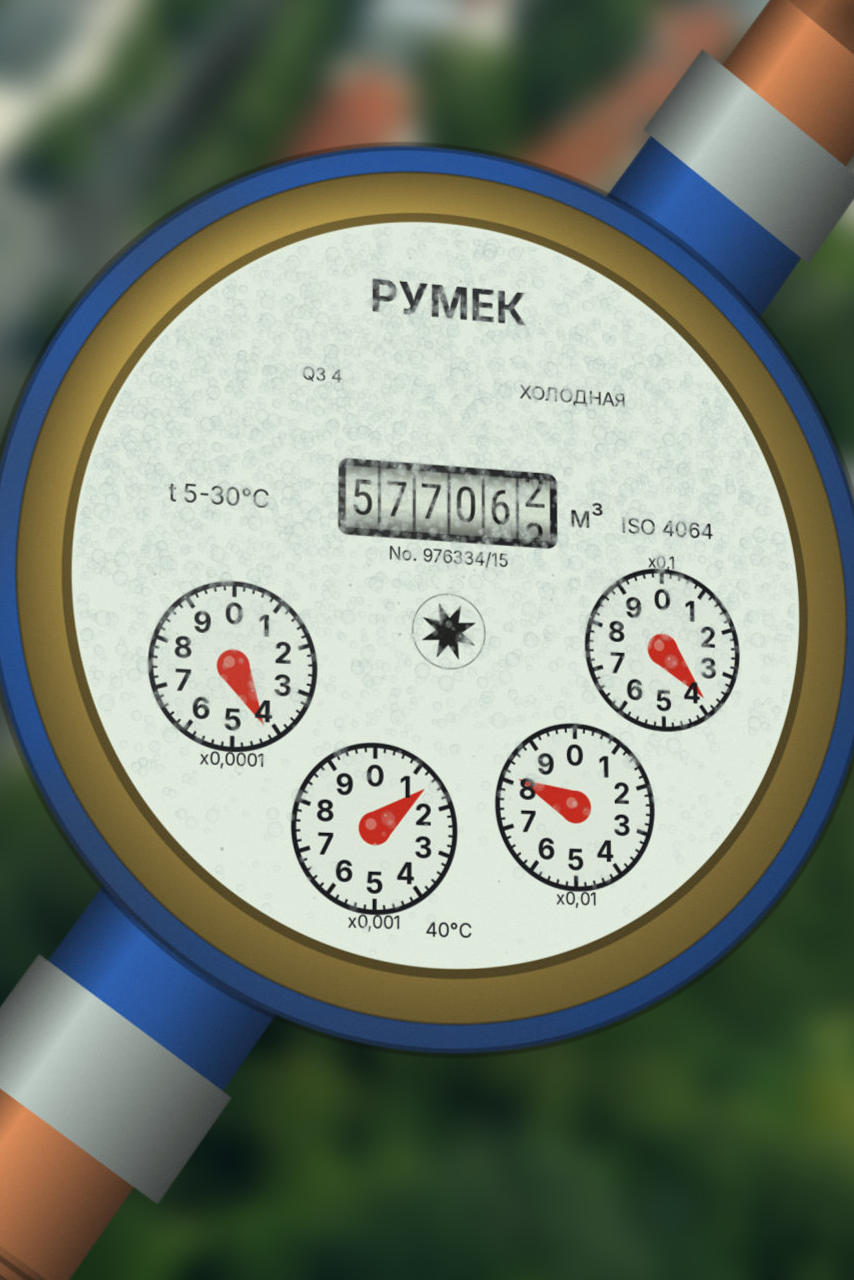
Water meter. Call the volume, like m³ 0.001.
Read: m³ 577062.3814
